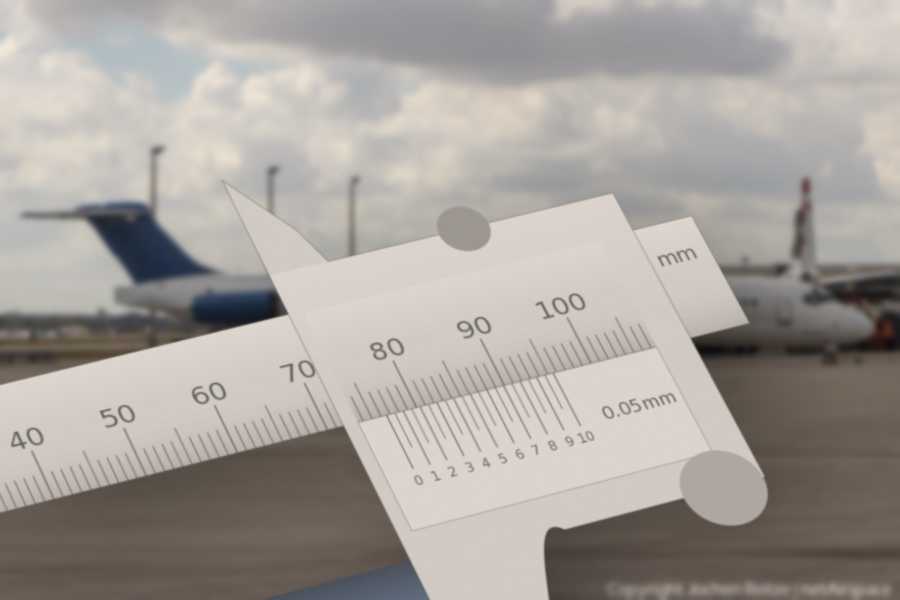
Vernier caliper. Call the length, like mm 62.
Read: mm 76.6
